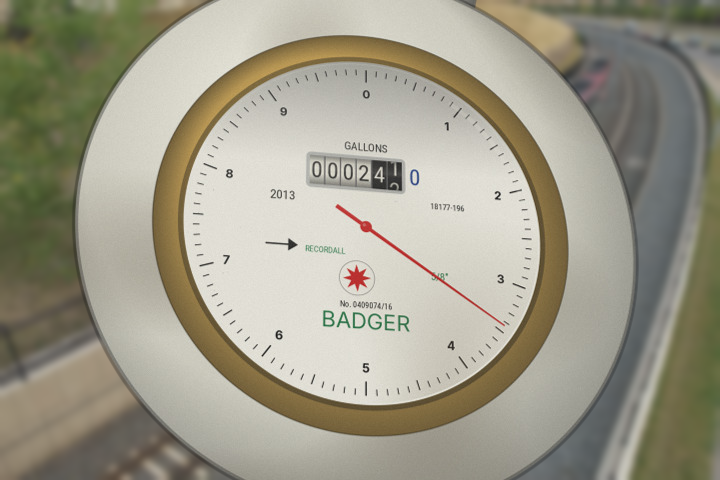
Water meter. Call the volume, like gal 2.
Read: gal 2413.4
